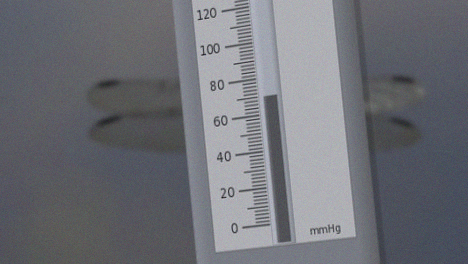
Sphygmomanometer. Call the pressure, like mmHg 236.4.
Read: mmHg 70
